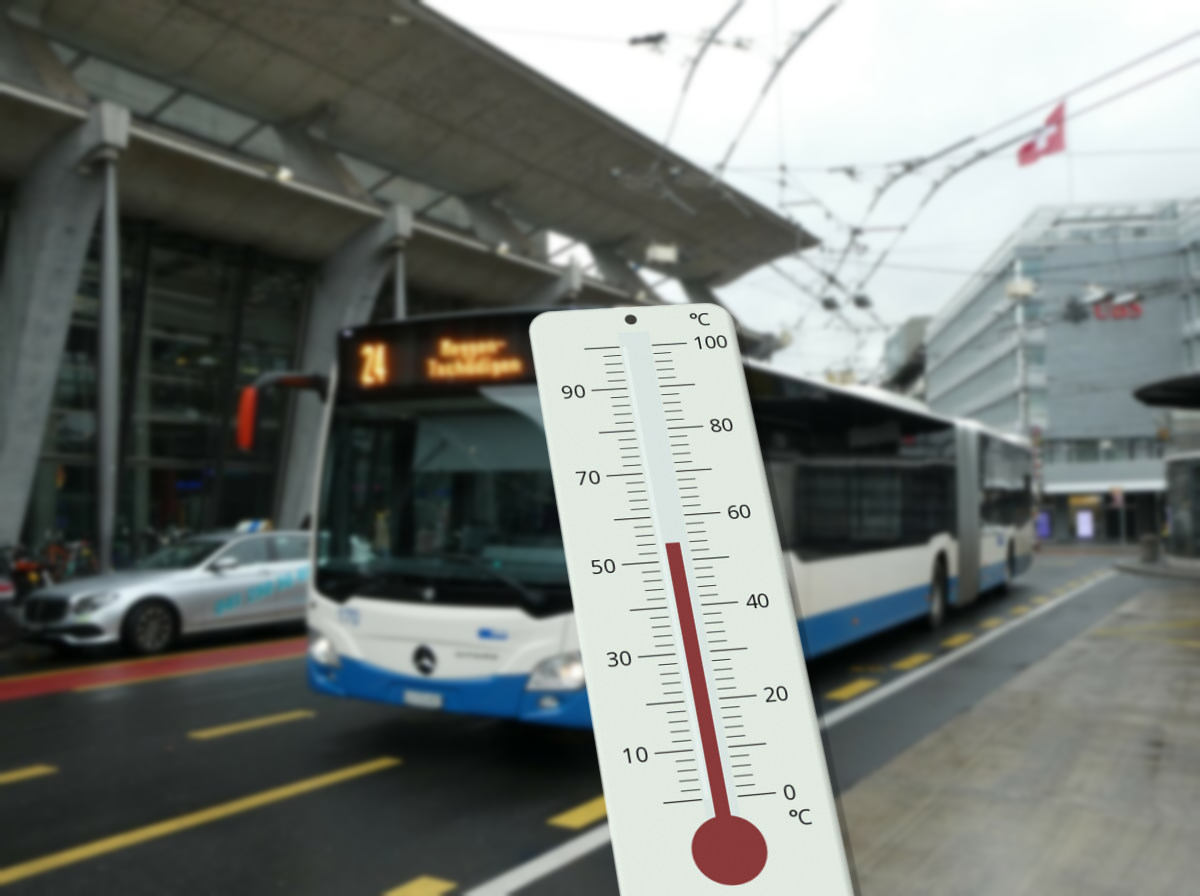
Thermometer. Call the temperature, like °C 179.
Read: °C 54
